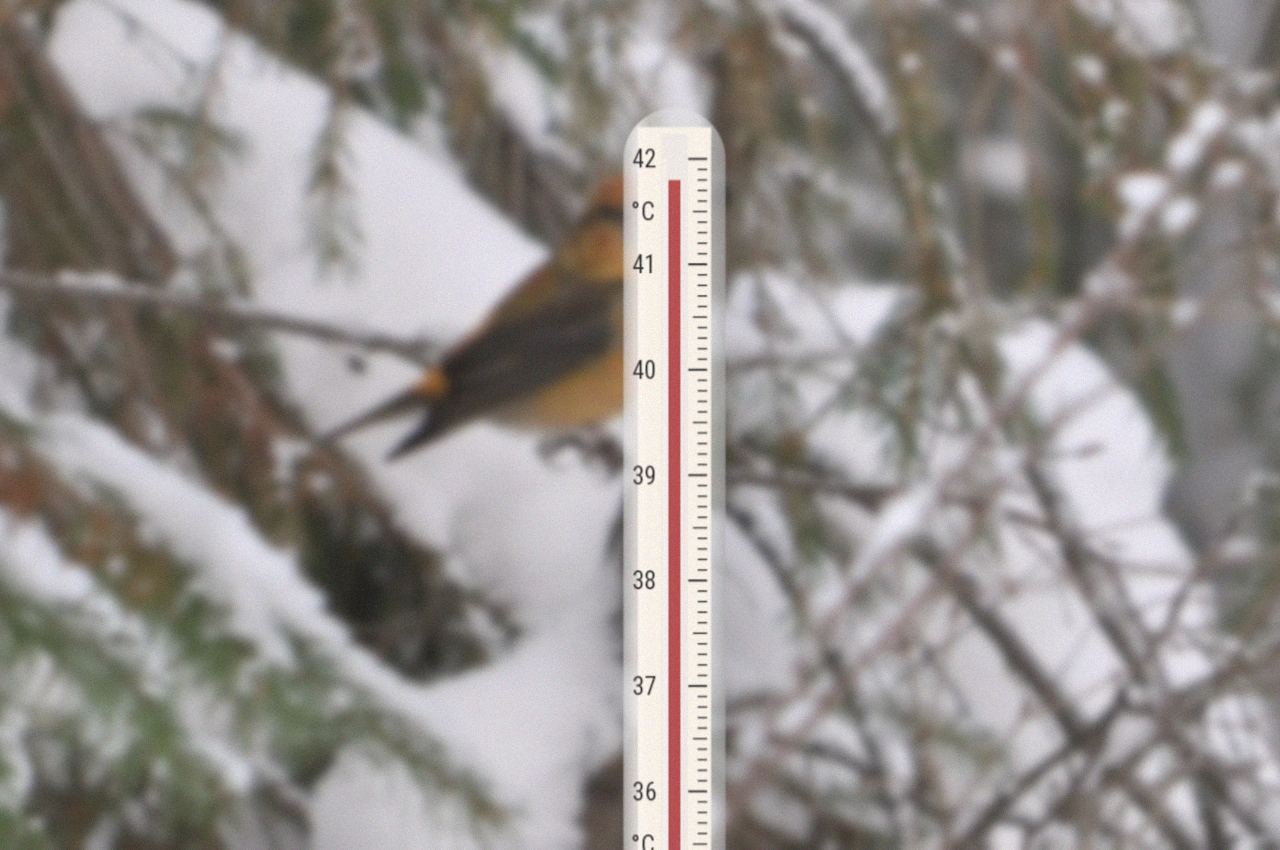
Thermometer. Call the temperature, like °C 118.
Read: °C 41.8
